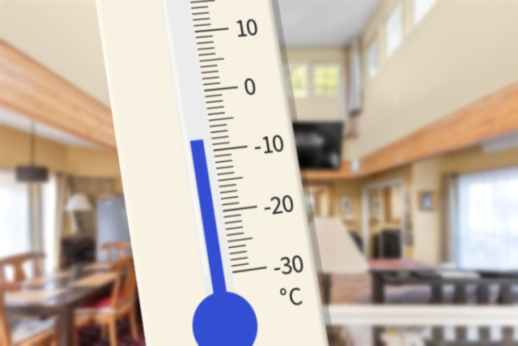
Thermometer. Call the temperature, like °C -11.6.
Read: °C -8
